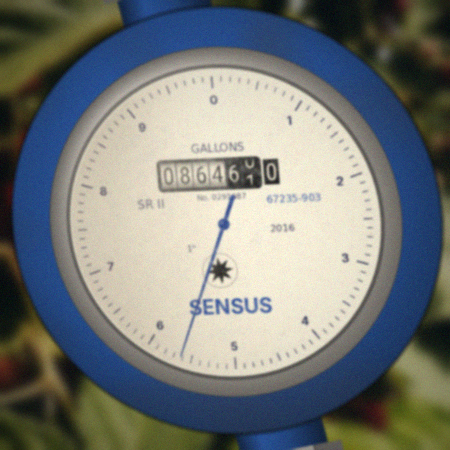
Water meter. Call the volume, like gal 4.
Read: gal 864605.6
